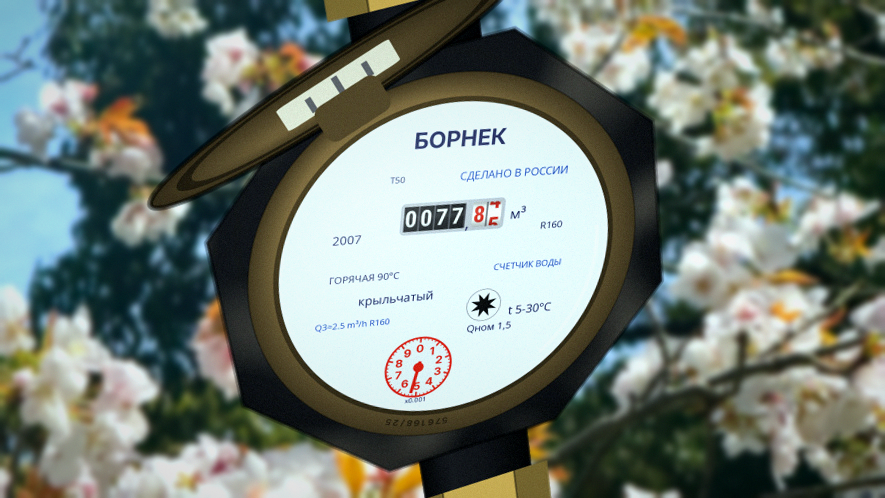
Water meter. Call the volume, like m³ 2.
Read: m³ 77.845
